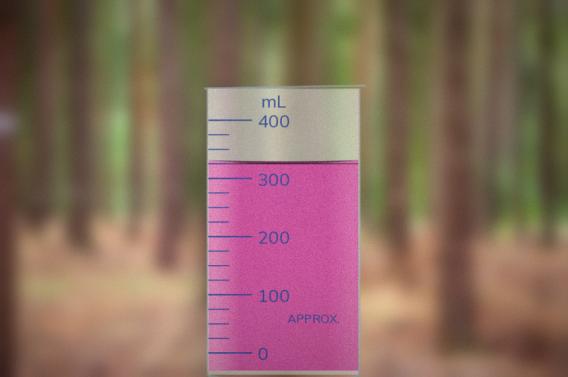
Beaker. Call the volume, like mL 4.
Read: mL 325
